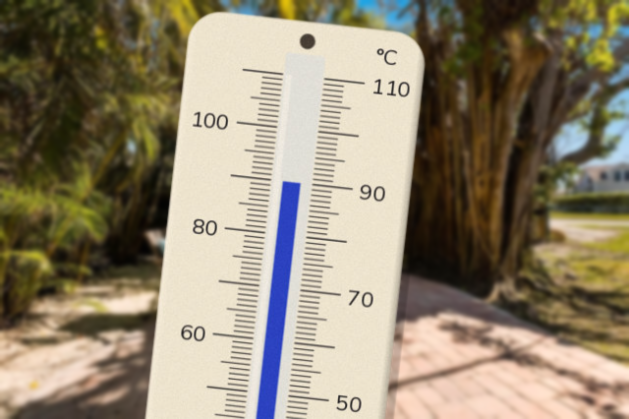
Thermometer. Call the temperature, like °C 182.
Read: °C 90
